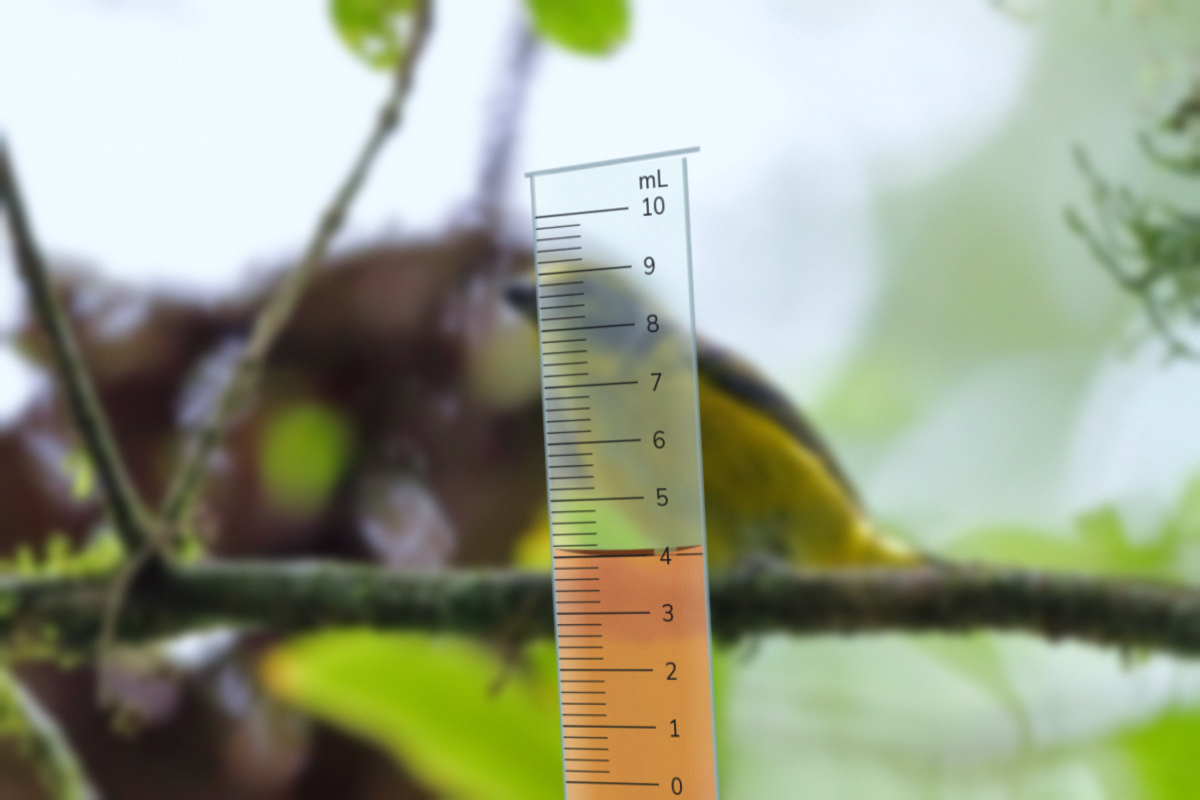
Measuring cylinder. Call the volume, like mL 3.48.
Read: mL 4
